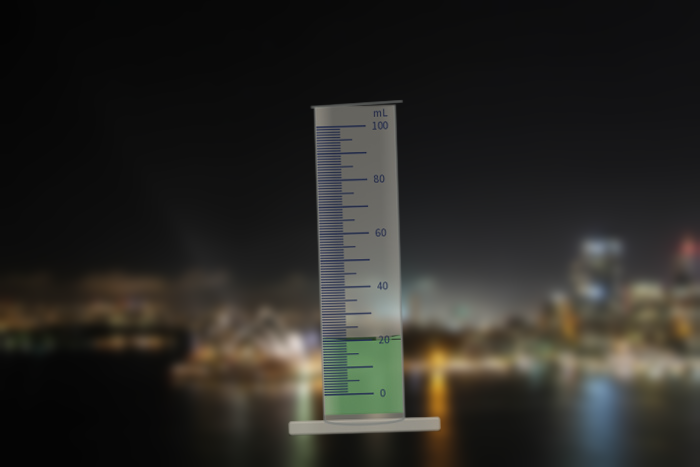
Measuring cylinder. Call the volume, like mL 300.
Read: mL 20
